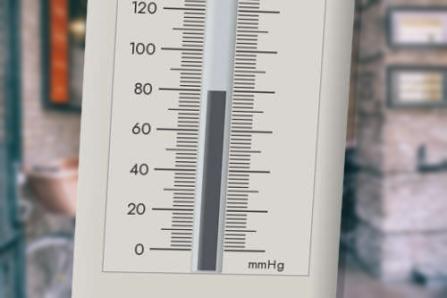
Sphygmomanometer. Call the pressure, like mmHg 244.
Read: mmHg 80
